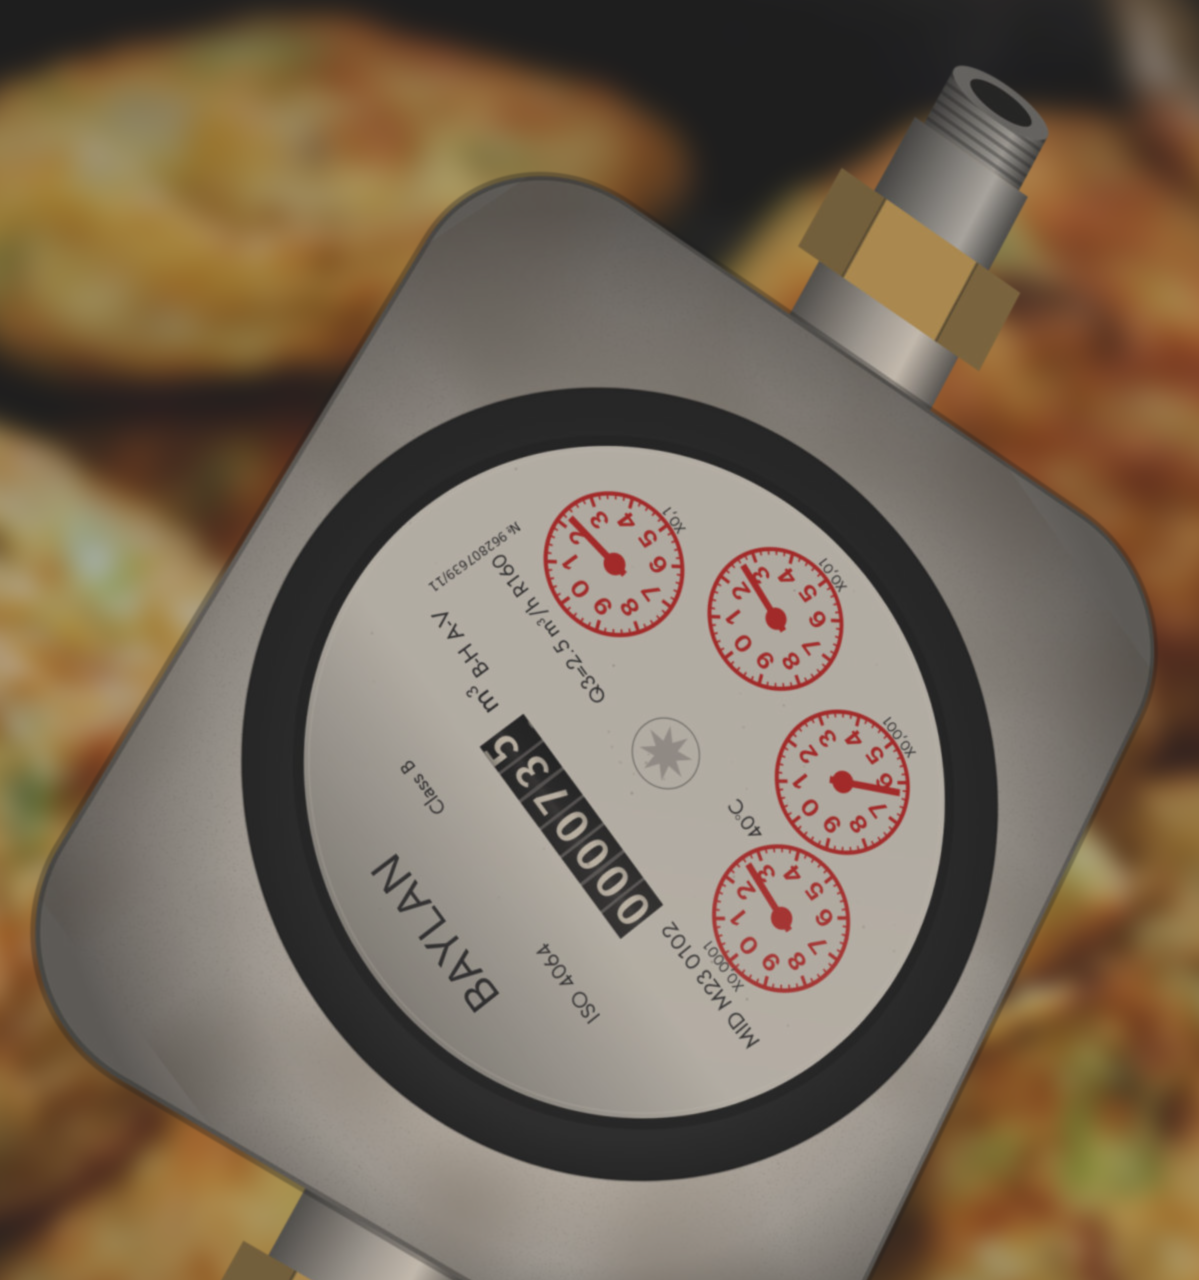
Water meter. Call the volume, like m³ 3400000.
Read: m³ 735.2262
